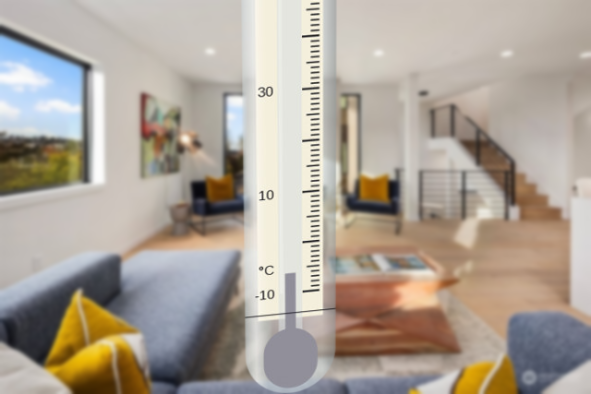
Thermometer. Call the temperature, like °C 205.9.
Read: °C -6
